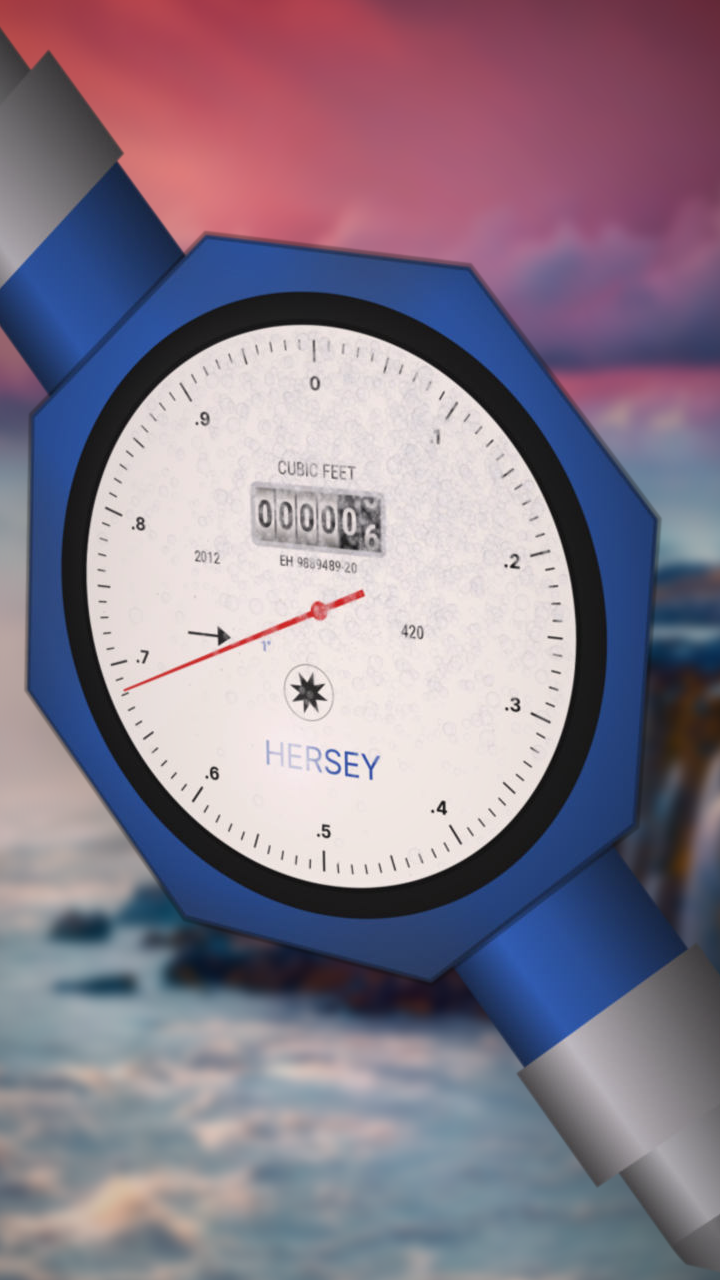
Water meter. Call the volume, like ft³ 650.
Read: ft³ 5.68
